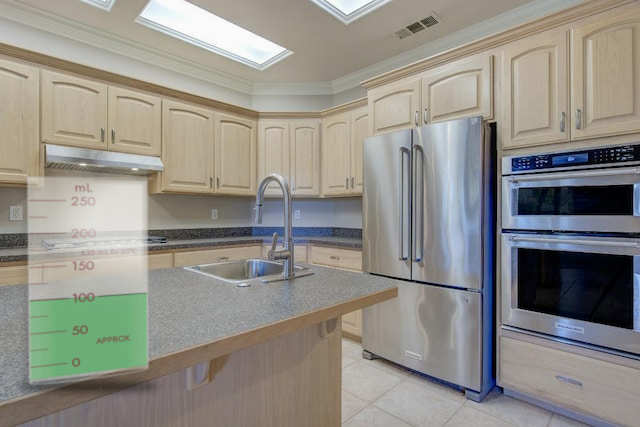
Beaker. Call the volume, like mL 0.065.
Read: mL 100
